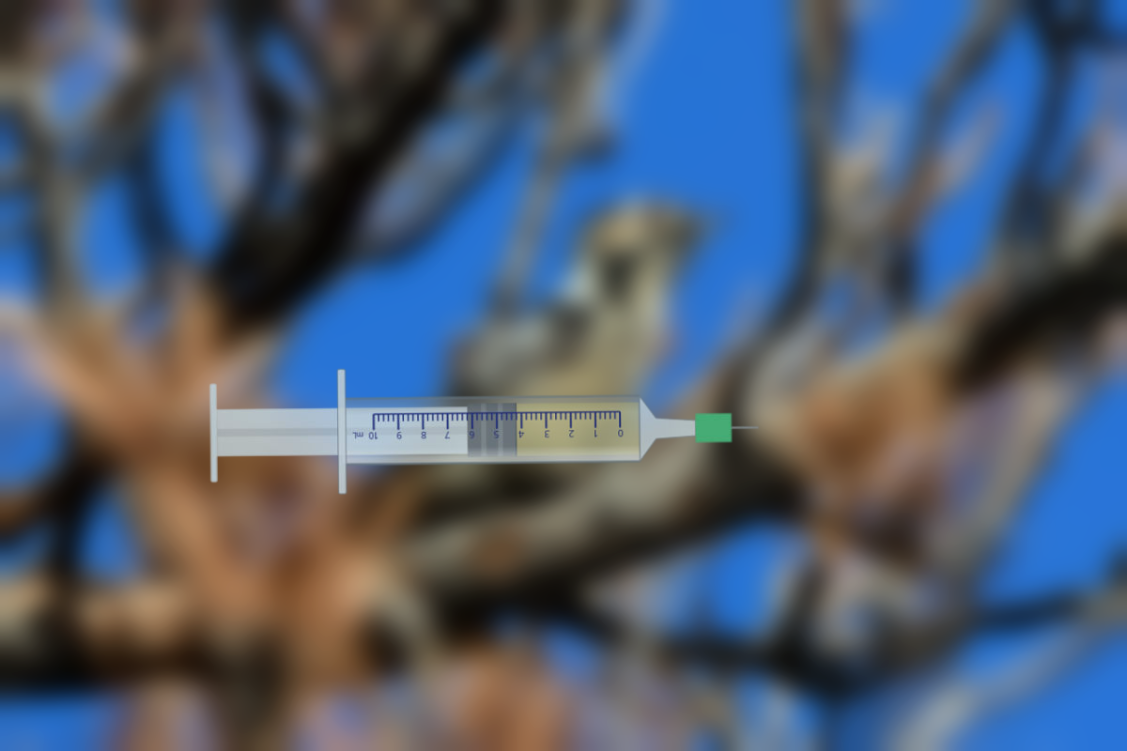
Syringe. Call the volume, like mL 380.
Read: mL 4.2
